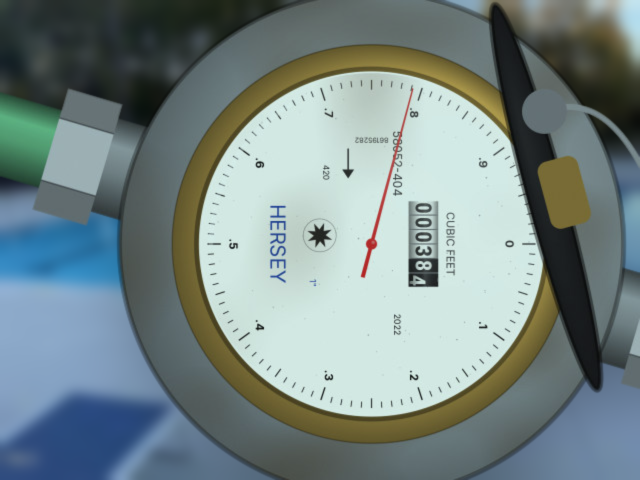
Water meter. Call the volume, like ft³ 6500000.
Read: ft³ 383.79
